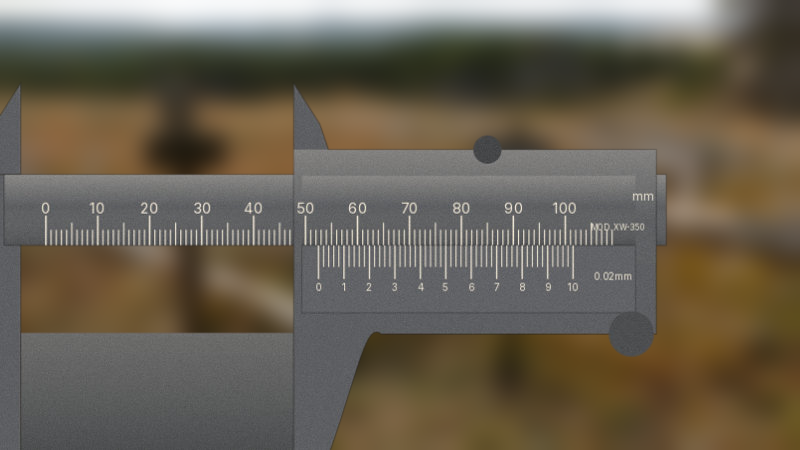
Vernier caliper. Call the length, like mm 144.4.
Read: mm 52.5
